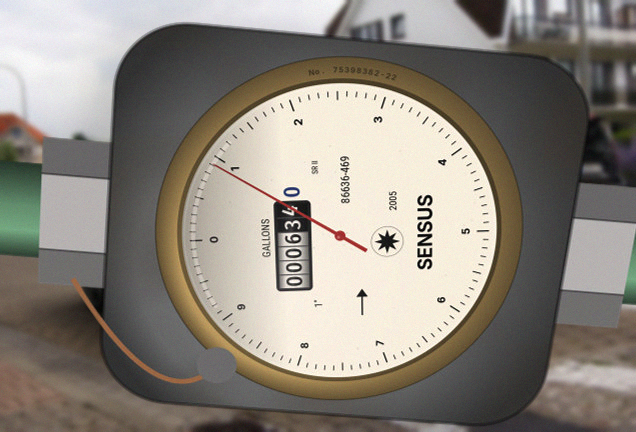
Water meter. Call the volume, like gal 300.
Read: gal 6340.9
